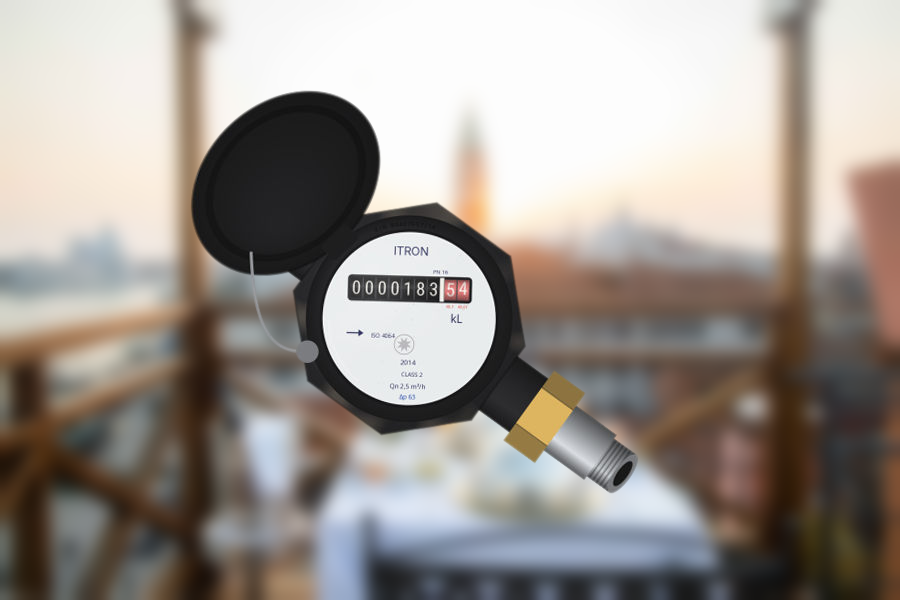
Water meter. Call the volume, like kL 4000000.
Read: kL 183.54
